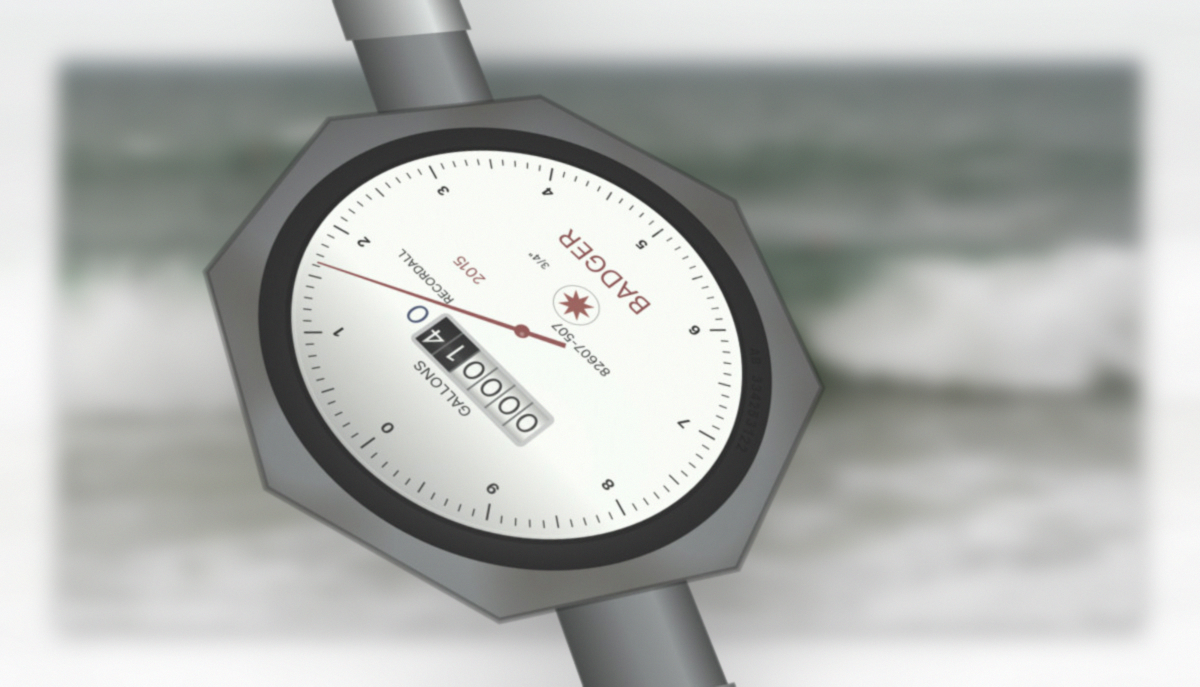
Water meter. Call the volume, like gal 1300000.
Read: gal 141.6
